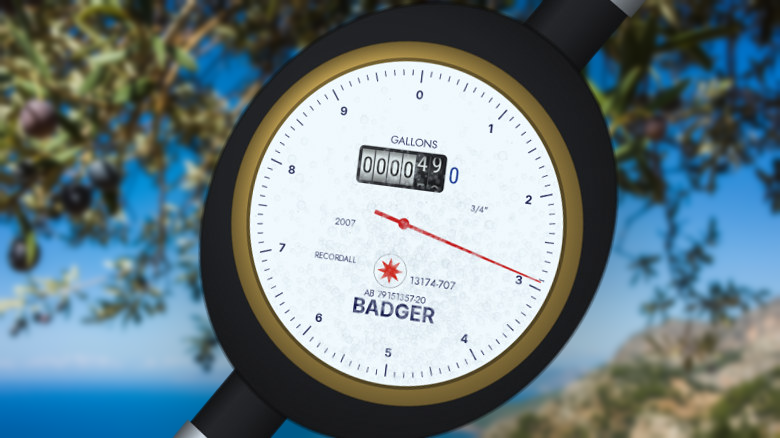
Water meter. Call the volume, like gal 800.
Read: gal 492.9
